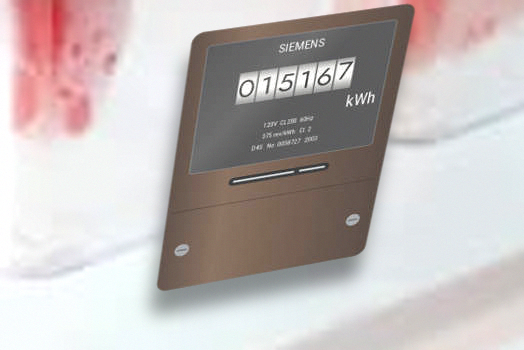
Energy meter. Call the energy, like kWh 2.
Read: kWh 15167
